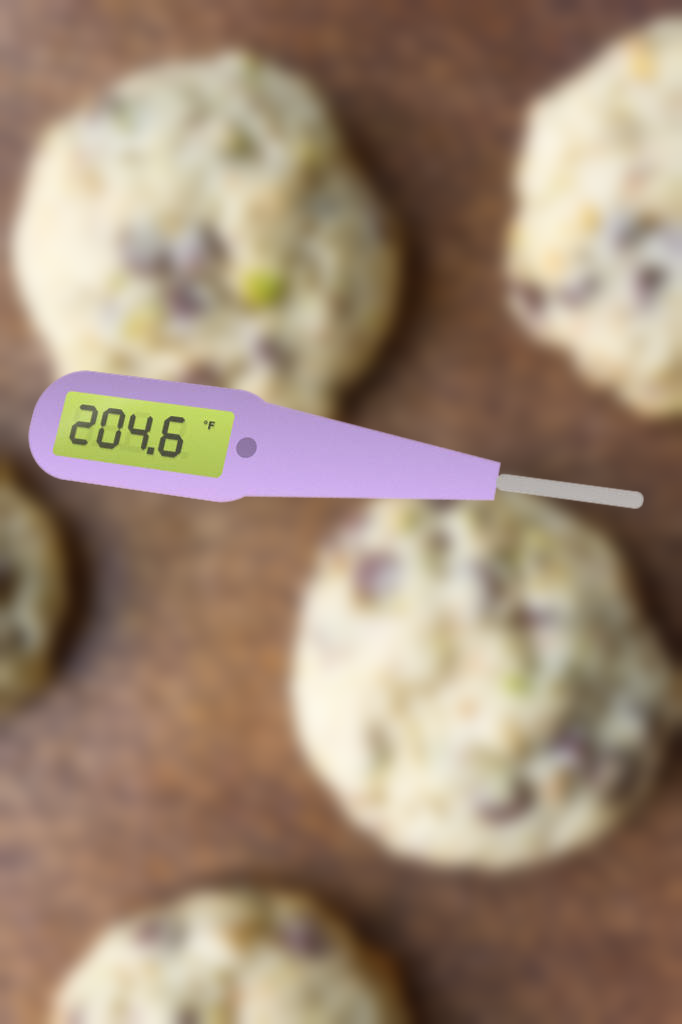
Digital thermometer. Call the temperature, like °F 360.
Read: °F 204.6
